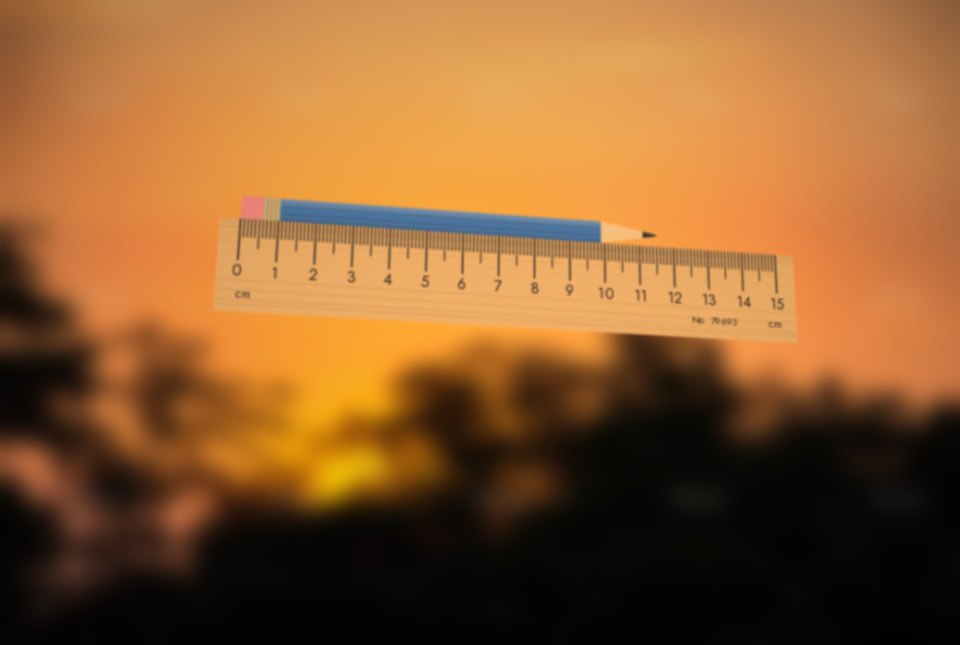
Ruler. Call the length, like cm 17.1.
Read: cm 11.5
